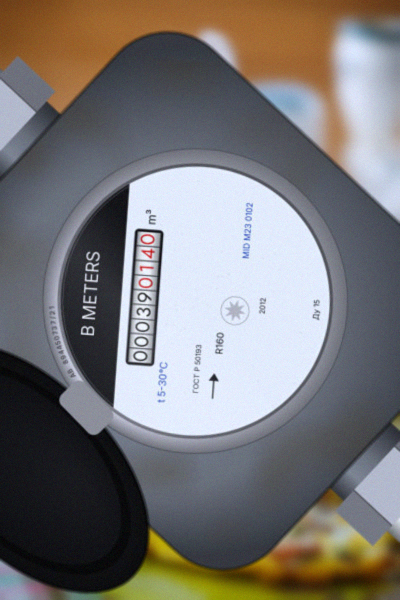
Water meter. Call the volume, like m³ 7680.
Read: m³ 39.0140
